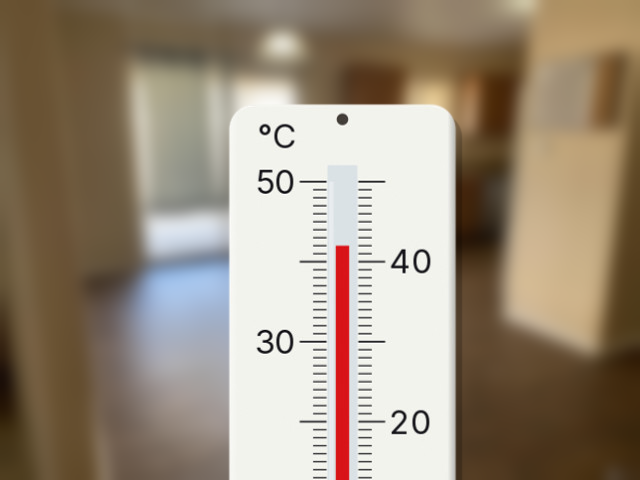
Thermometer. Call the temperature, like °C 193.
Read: °C 42
